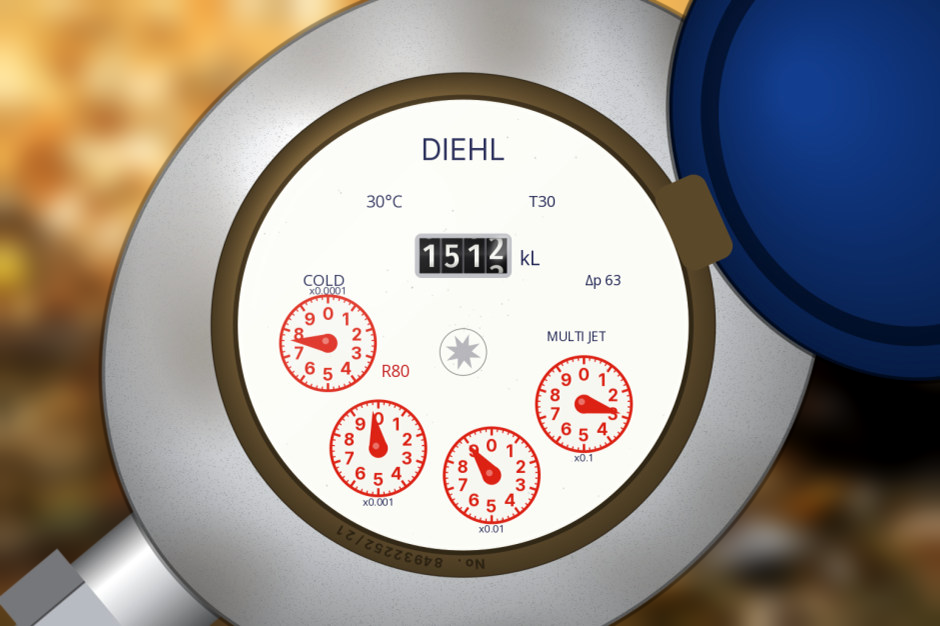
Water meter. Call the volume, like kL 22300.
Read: kL 1512.2897
